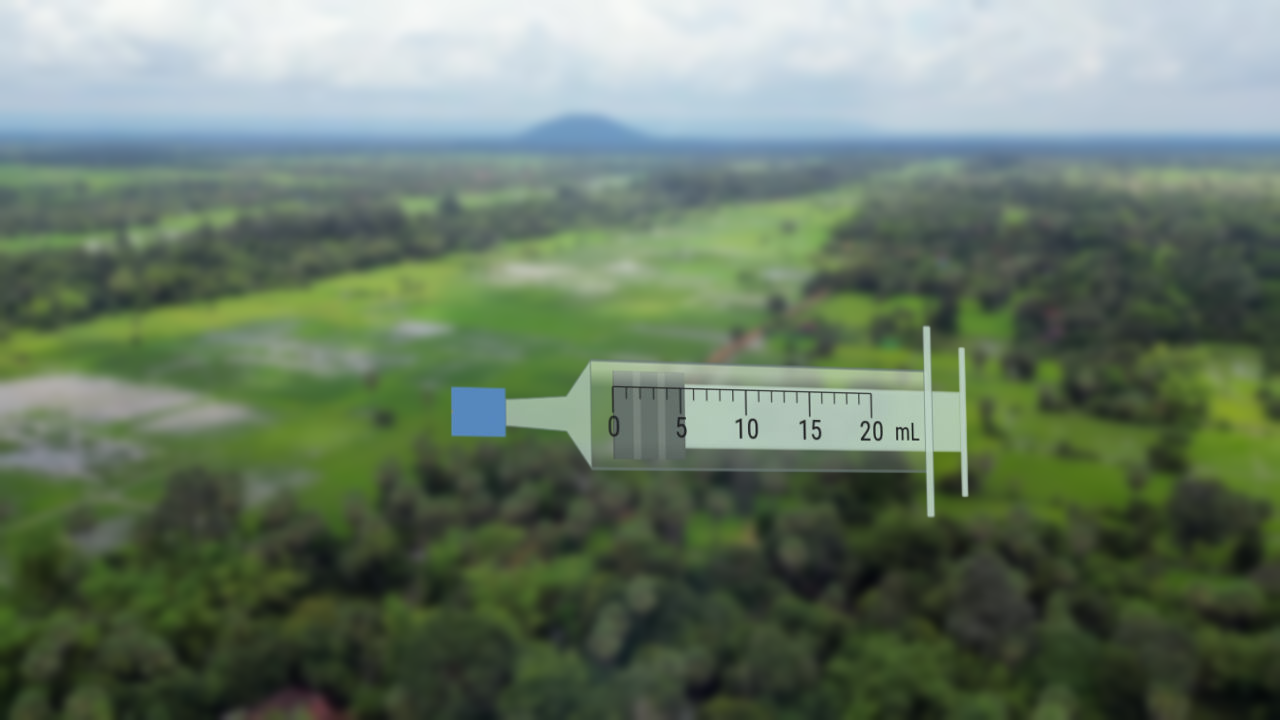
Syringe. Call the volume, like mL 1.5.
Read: mL 0
